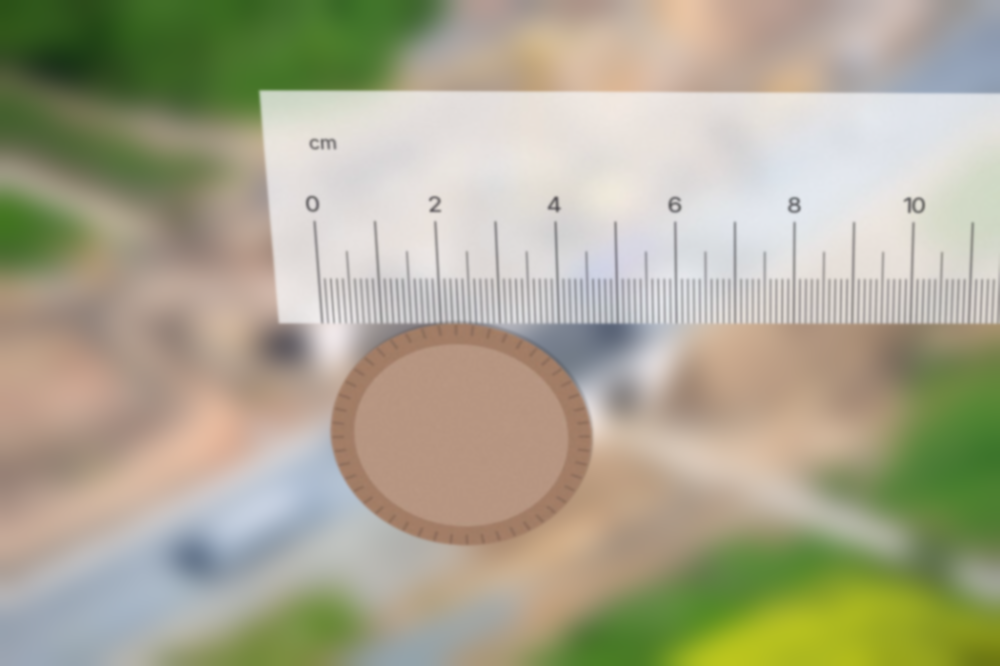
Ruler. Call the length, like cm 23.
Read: cm 4.5
